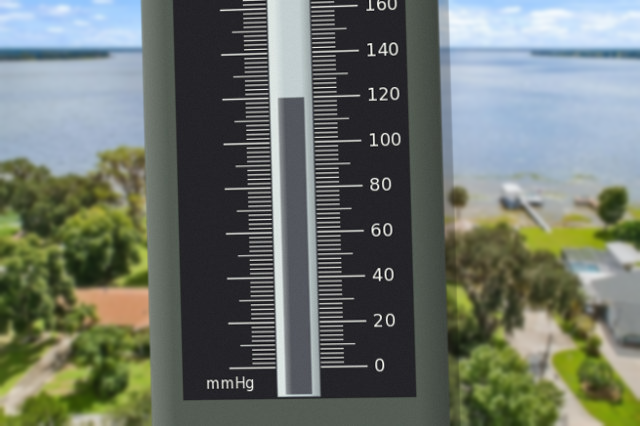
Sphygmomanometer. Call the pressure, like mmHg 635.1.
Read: mmHg 120
